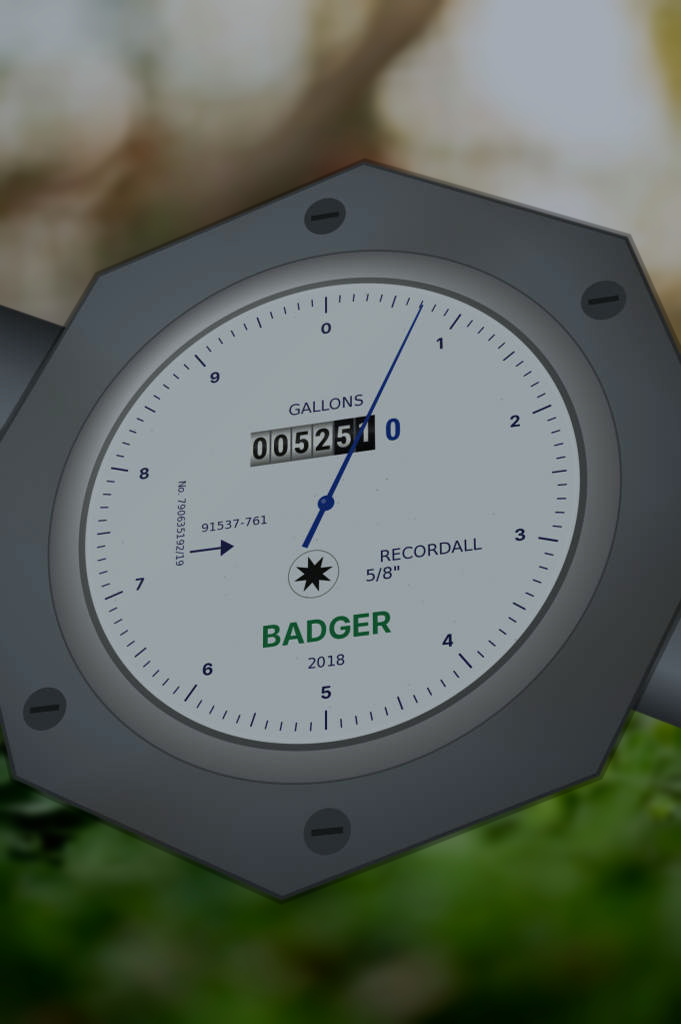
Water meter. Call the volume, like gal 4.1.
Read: gal 52510.7
